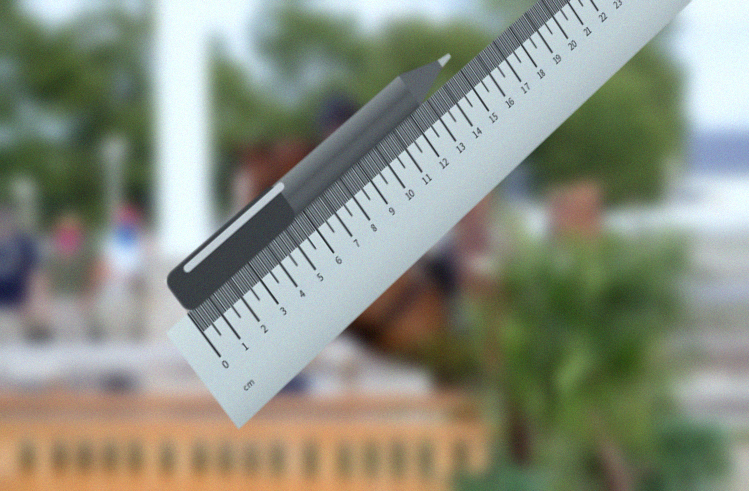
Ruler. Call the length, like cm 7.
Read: cm 15
